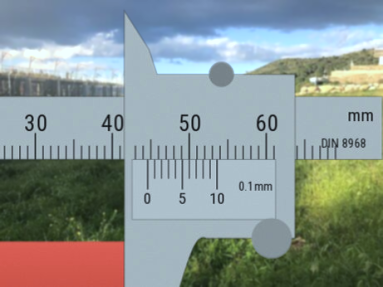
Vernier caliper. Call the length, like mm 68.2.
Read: mm 44.6
